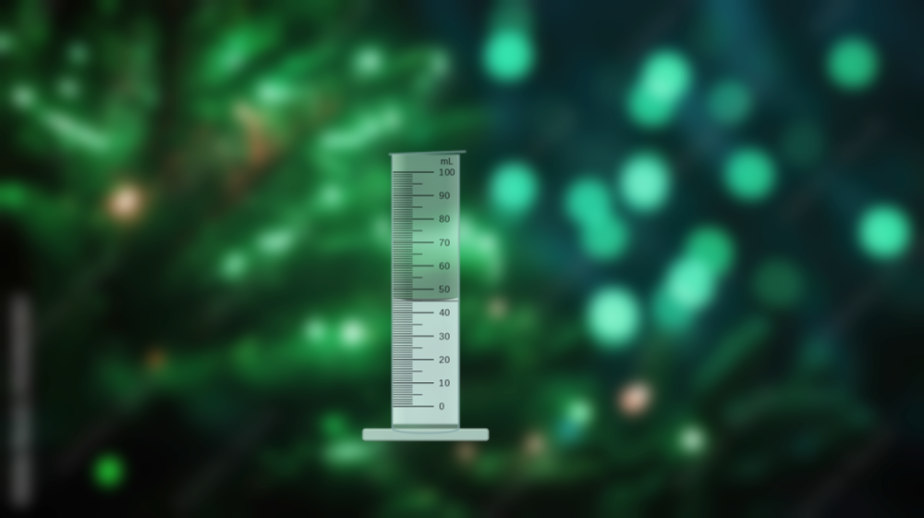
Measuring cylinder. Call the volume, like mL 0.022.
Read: mL 45
